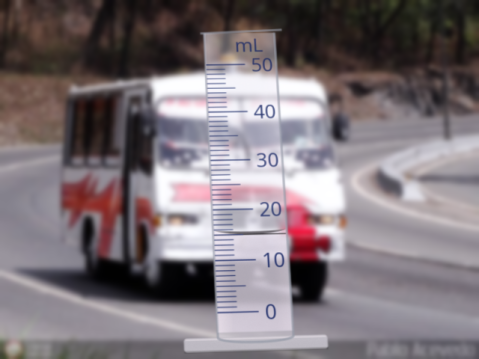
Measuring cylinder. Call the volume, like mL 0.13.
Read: mL 15
